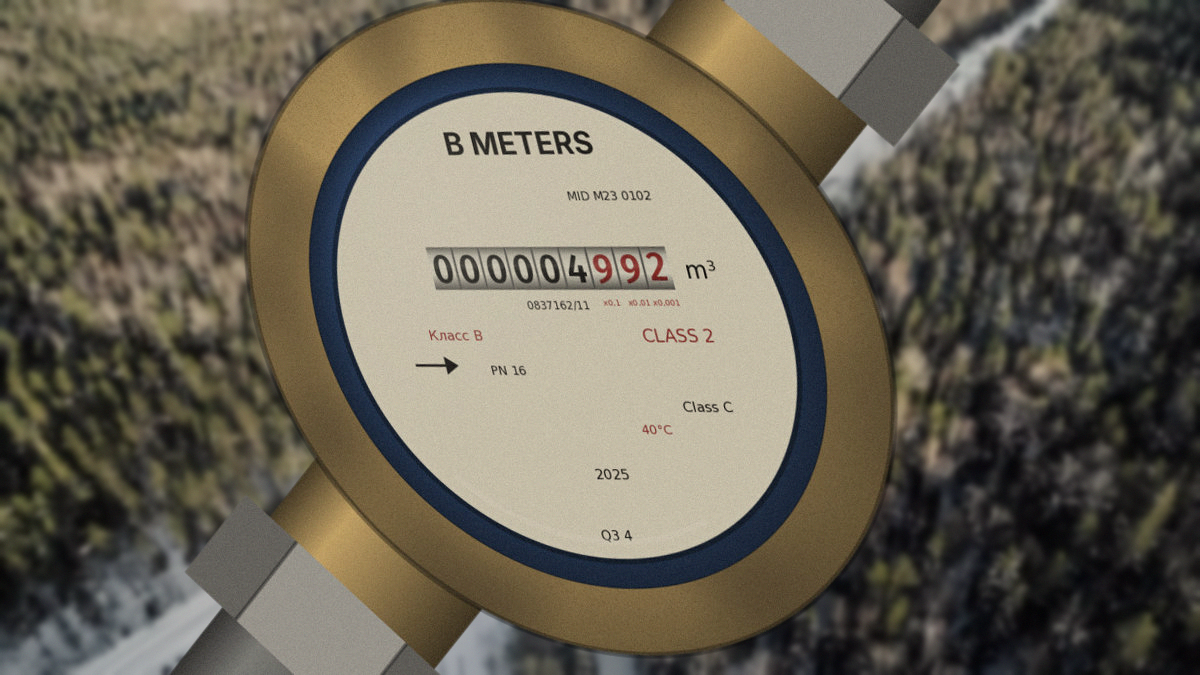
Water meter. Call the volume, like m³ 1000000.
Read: m³ 4.992
